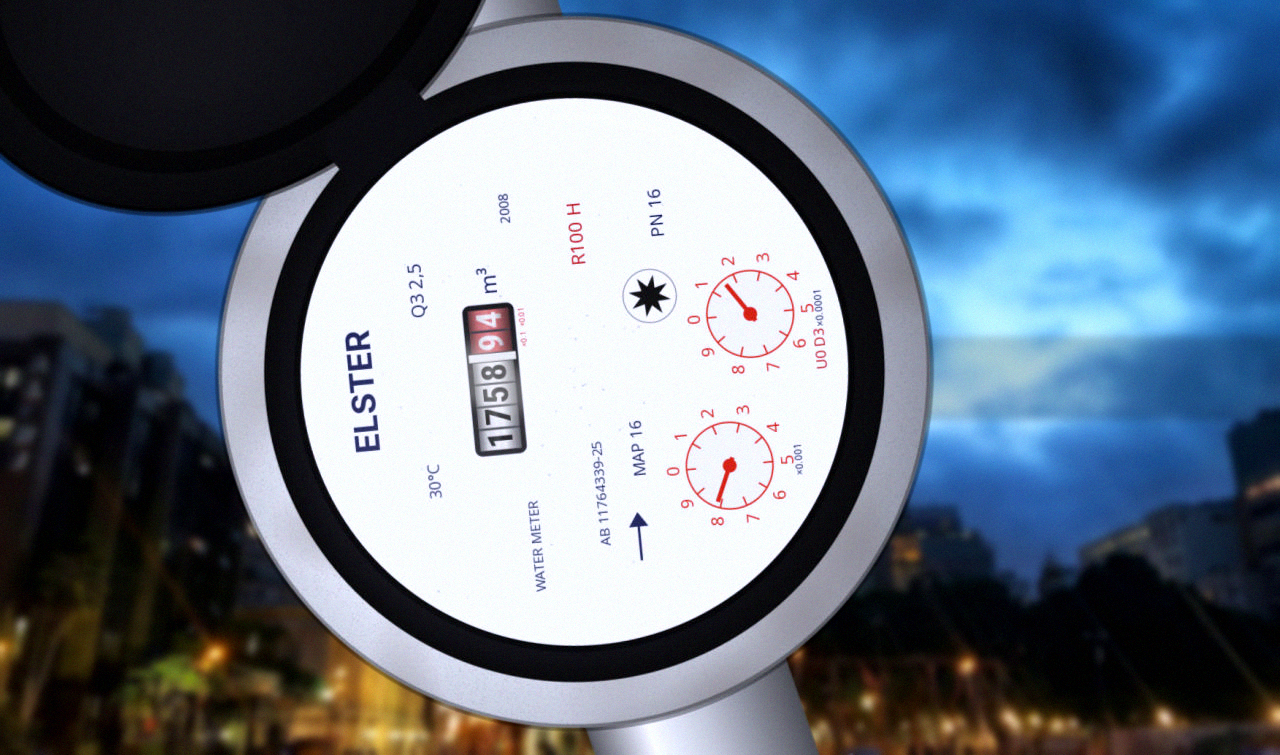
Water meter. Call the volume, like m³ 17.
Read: m³ 1758.9481
